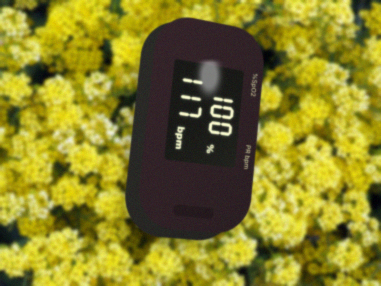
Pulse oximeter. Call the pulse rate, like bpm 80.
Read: bpm 117
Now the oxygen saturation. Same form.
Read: % 100
